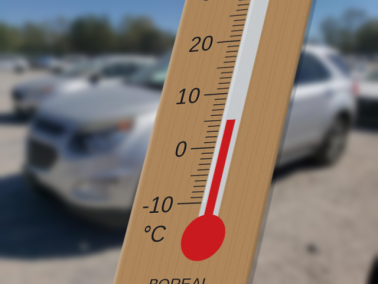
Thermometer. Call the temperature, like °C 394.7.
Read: °C 5
